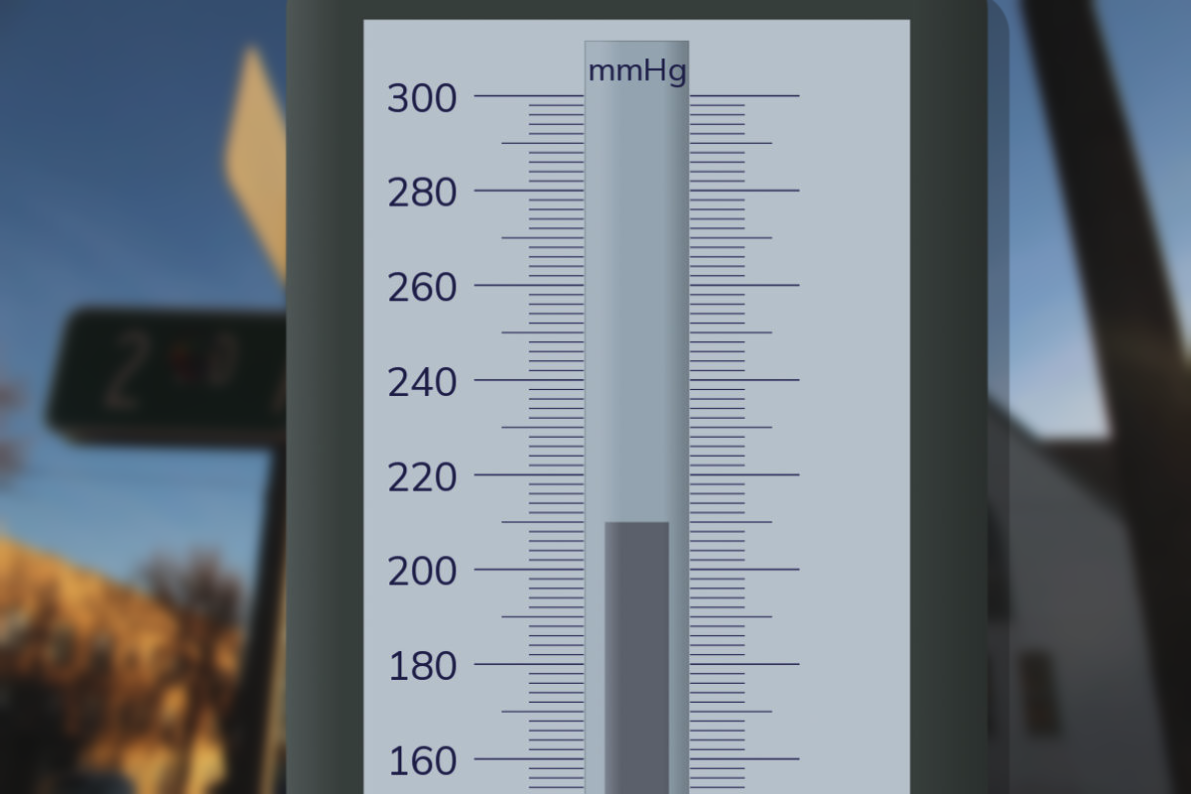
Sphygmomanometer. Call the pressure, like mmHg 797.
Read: mmHg 210
